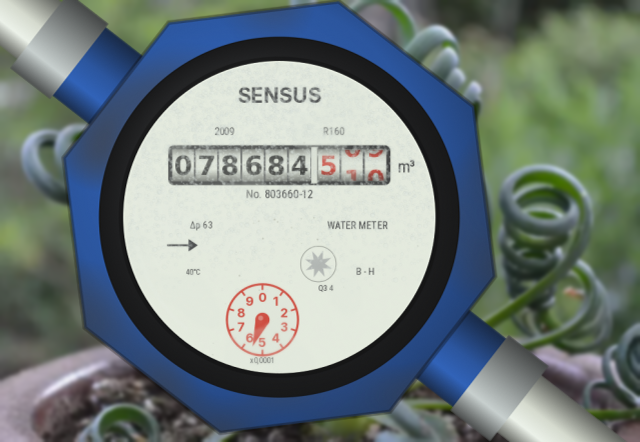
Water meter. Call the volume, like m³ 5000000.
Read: m³ 78684.5095
